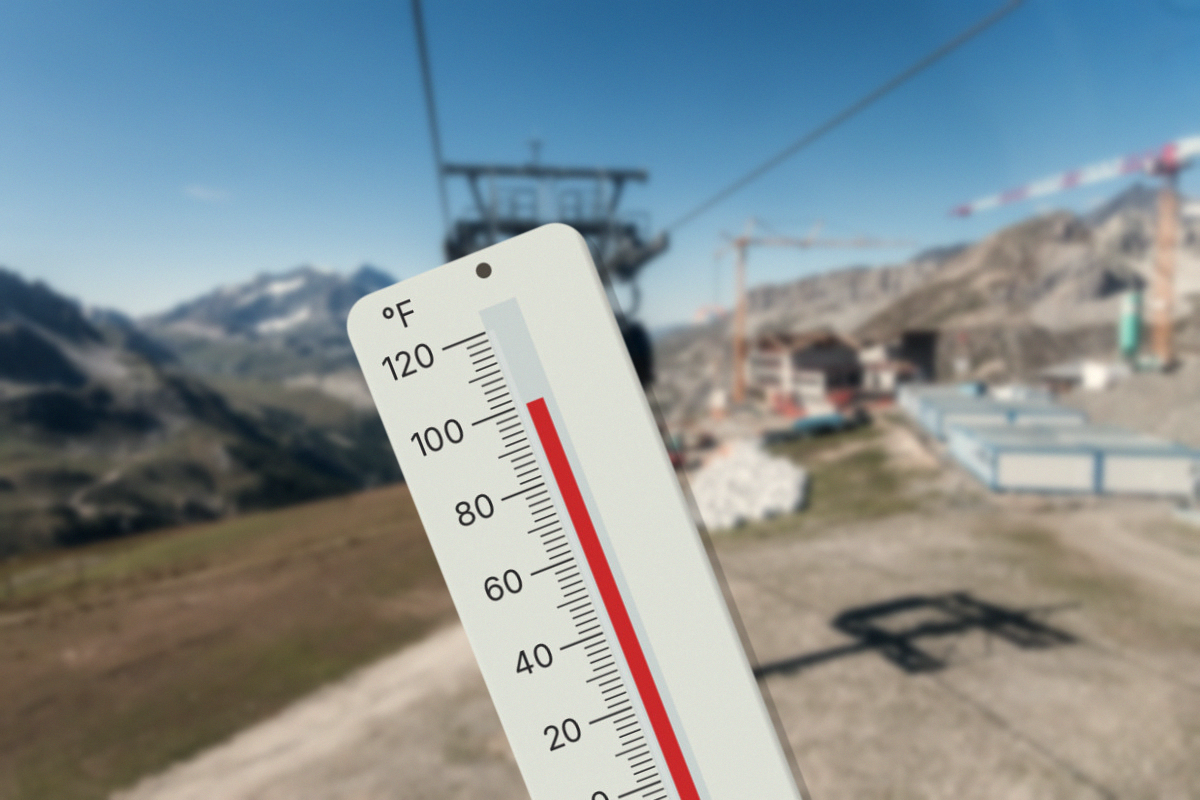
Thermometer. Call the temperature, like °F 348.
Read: °F 100
